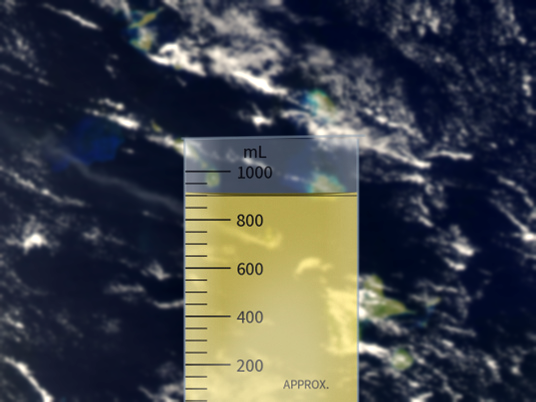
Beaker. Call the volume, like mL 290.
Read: mL 900
